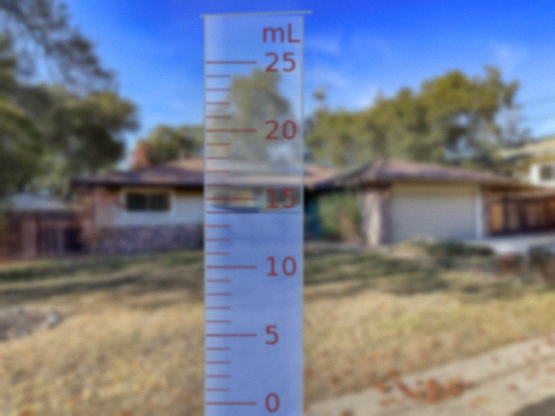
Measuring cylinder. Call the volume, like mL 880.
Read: mL 14
